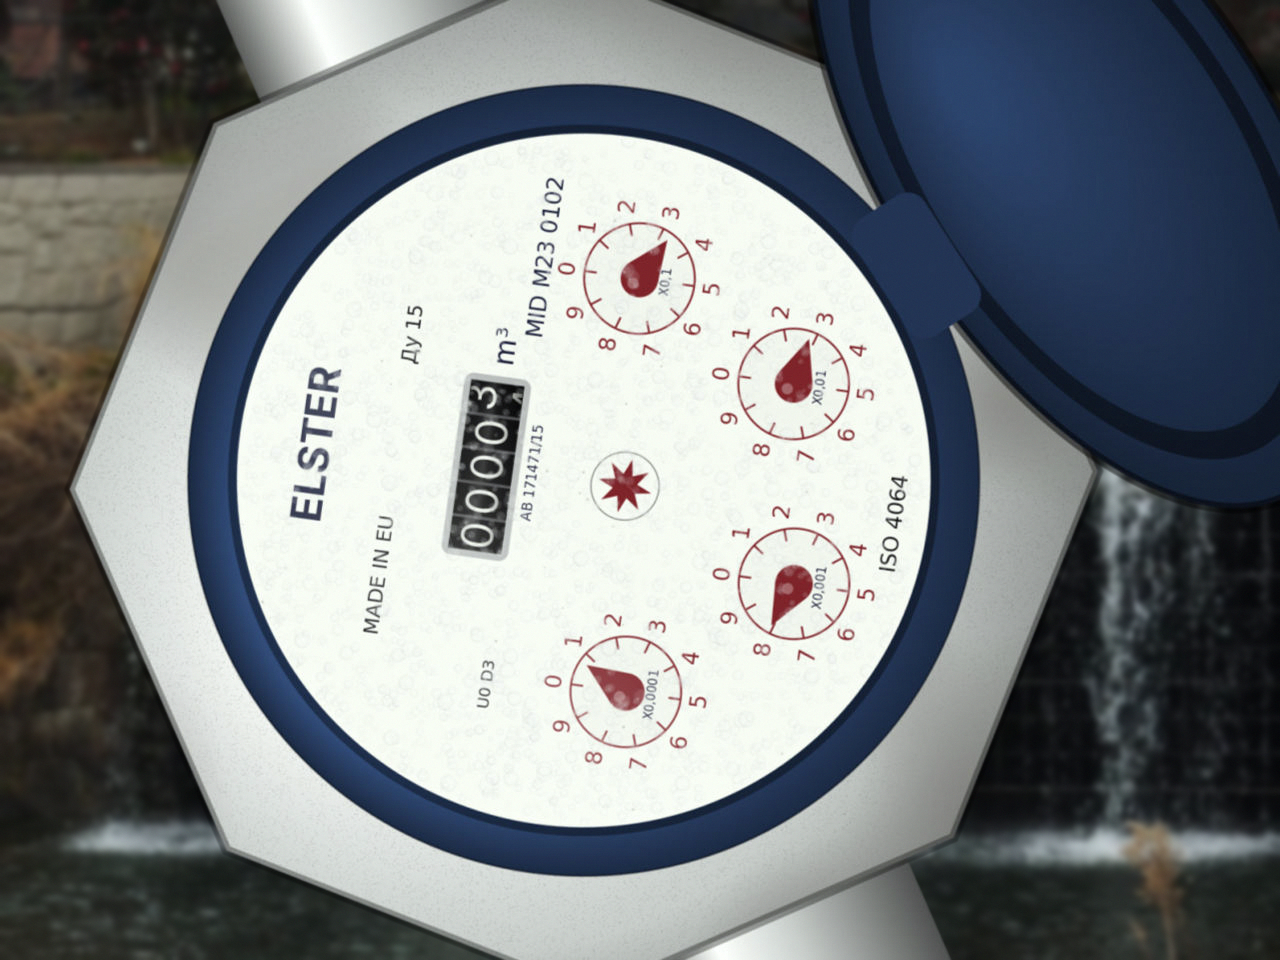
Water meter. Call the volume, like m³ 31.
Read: m³ 3.3280
